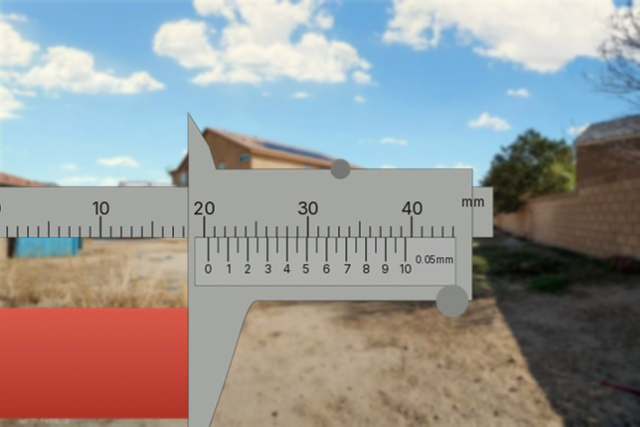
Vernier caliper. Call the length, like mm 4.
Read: mm 20.4
